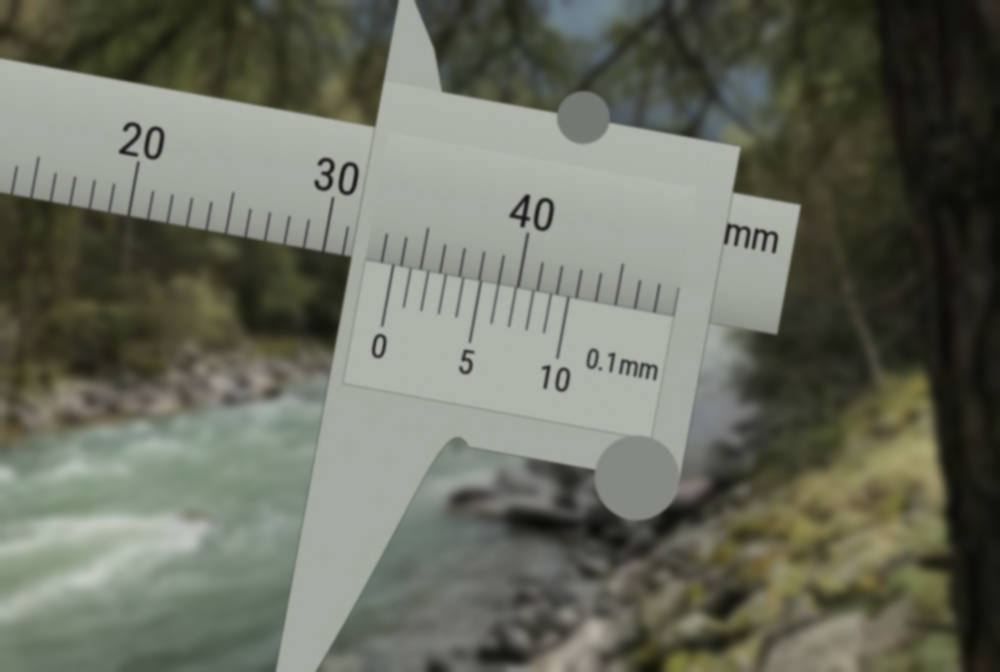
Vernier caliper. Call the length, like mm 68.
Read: mm 33.6
